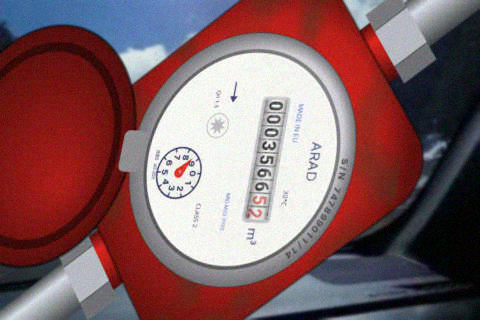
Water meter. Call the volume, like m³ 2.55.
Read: m³ 3566.518
